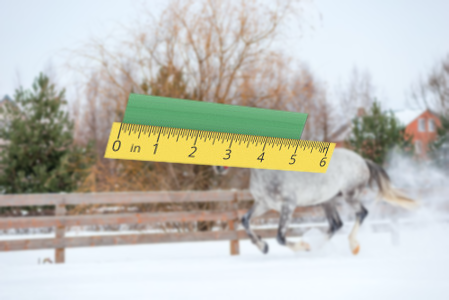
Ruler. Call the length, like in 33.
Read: in 5
